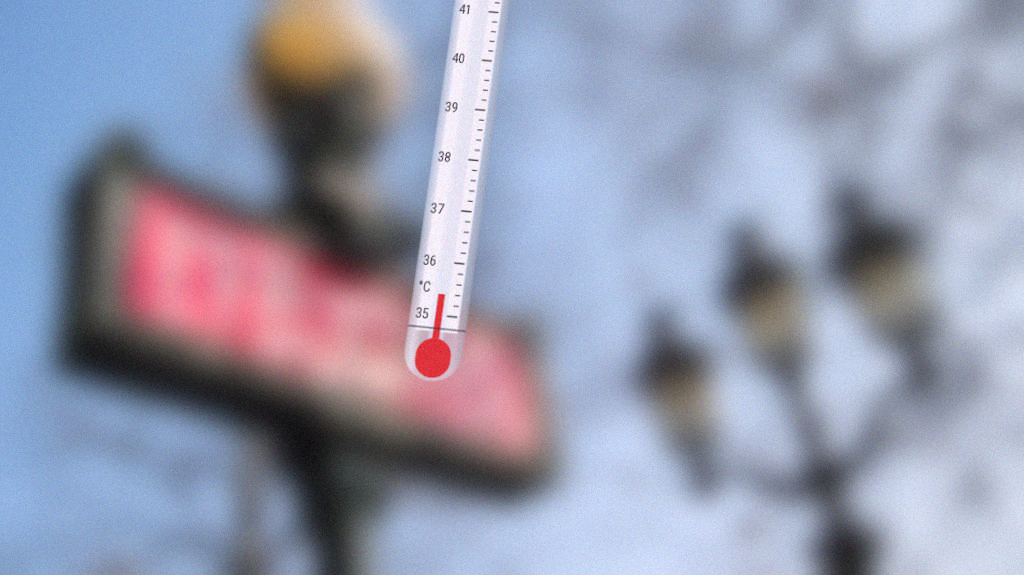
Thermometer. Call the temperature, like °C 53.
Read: °C 35.4
